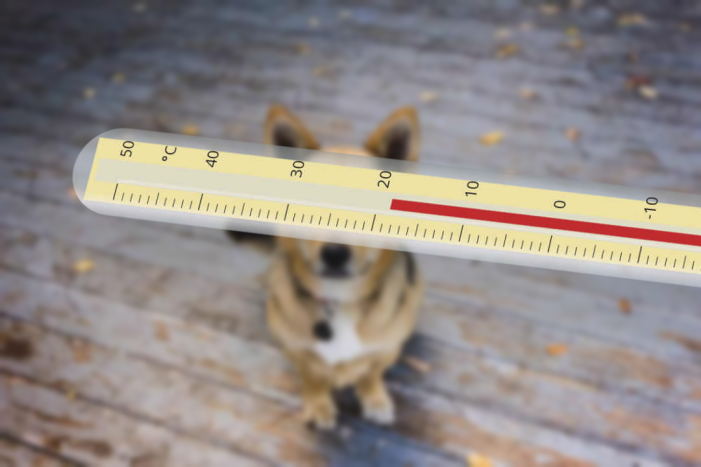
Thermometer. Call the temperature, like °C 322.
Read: °C 18.5
